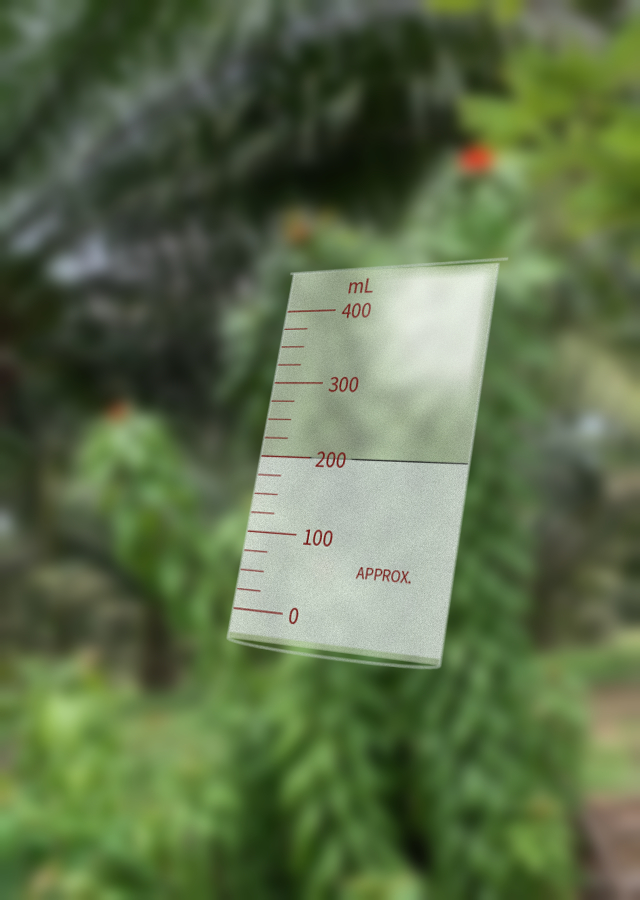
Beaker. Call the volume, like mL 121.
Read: mL 200
